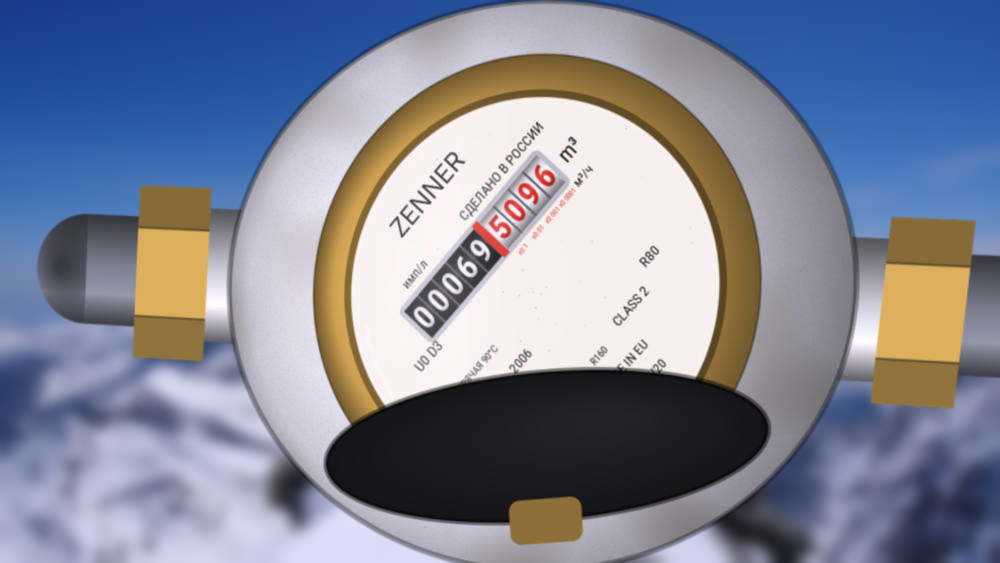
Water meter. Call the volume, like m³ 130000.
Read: m³ 69.5096
